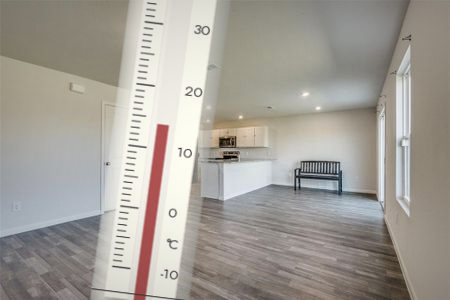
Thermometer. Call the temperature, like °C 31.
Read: °C 14
